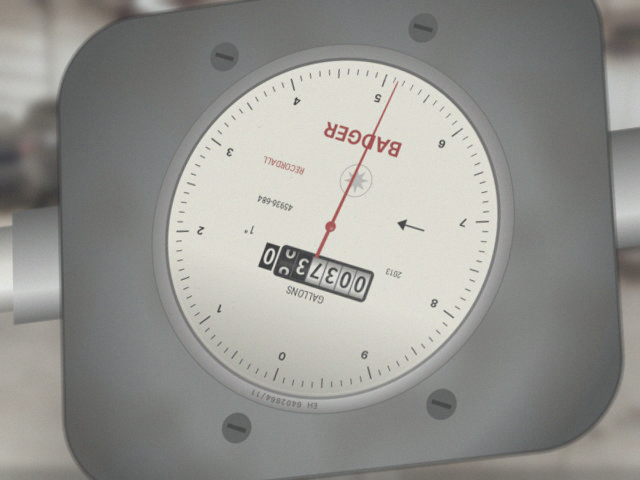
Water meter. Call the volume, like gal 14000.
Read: gal 37385.1
